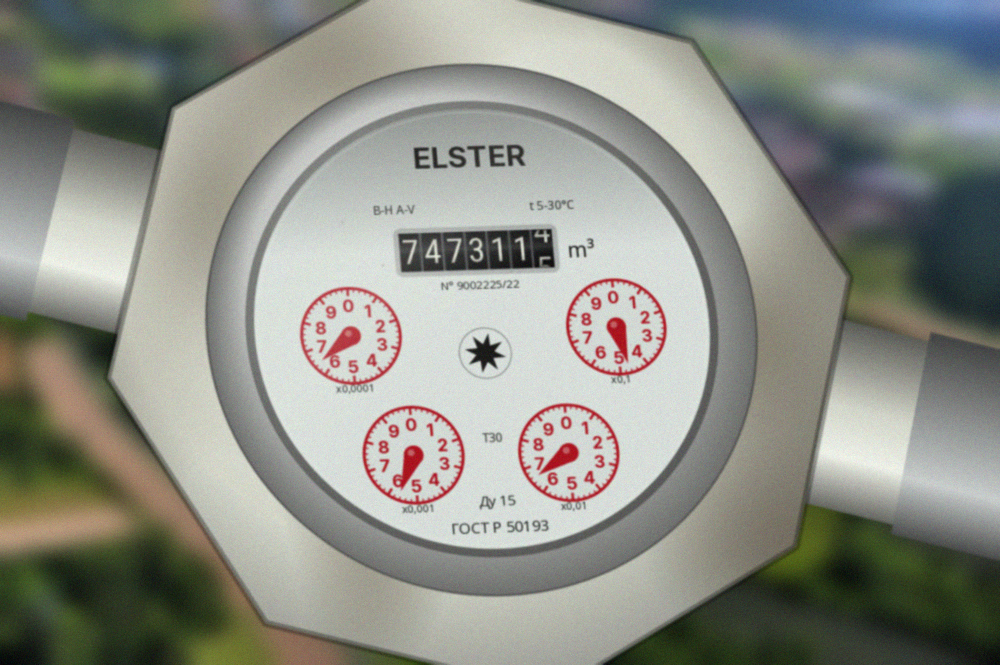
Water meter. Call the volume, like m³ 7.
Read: m³ 7473114.4656
